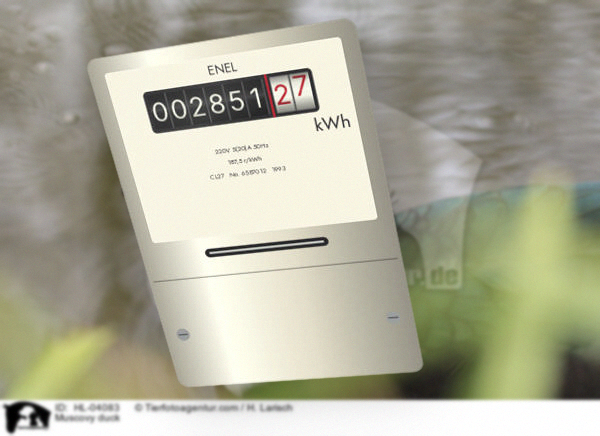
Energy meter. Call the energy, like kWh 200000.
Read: kWh 2851.27
